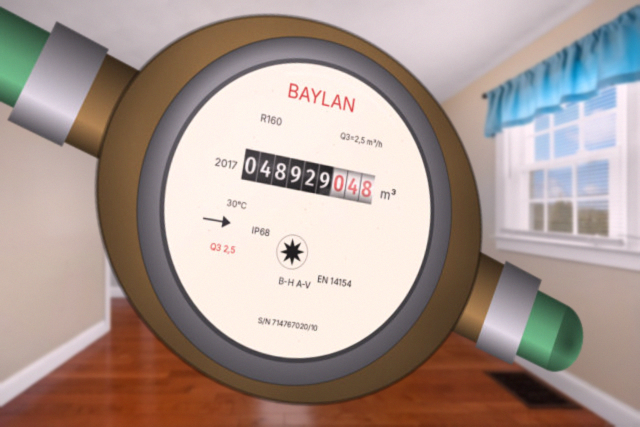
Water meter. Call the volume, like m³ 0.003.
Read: m³ 48929.048
